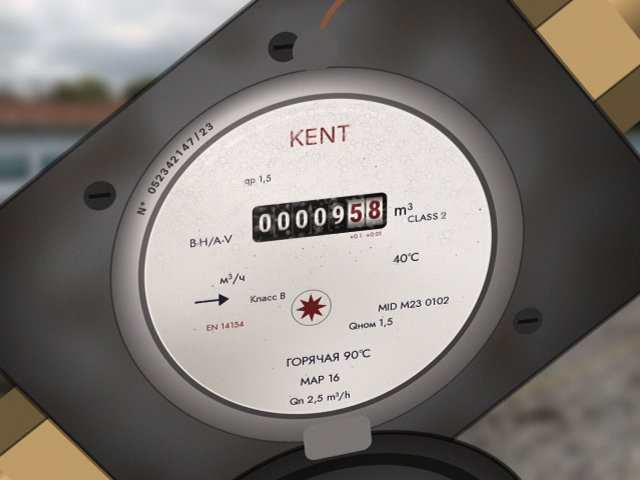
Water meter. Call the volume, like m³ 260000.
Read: m³ 9.58
